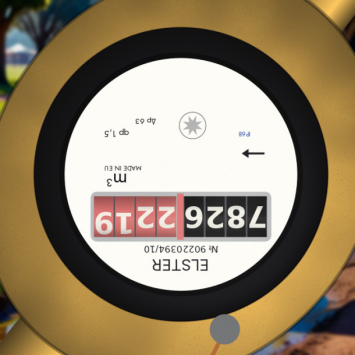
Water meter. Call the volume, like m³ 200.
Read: m³ 7826.2219
